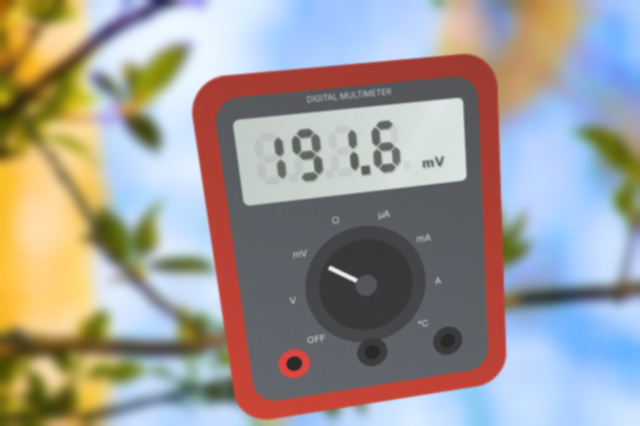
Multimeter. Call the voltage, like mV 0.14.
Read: mV 191.6
